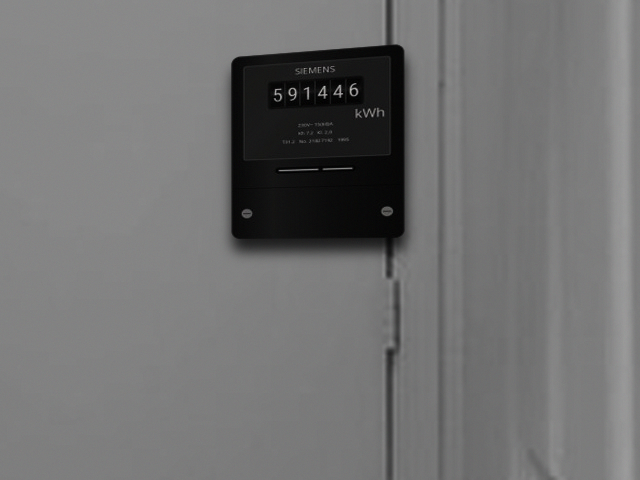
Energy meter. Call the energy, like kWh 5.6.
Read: kWh 591446
